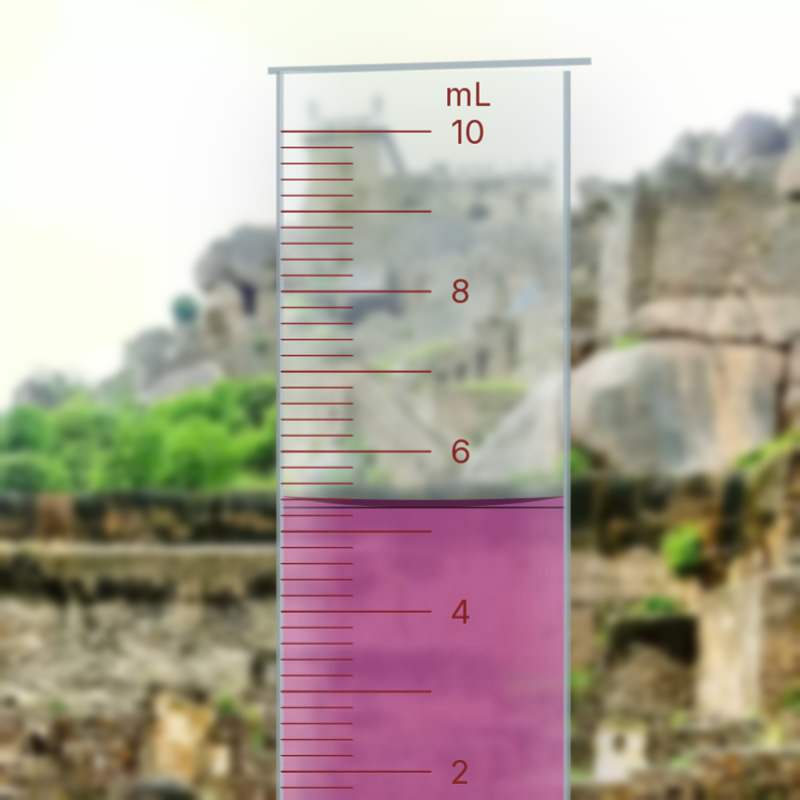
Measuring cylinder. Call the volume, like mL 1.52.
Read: mL 5.3
